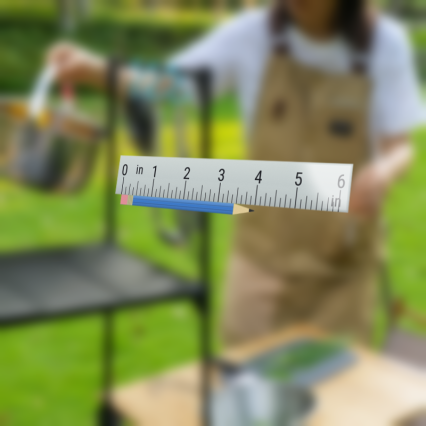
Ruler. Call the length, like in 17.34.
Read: in 4
